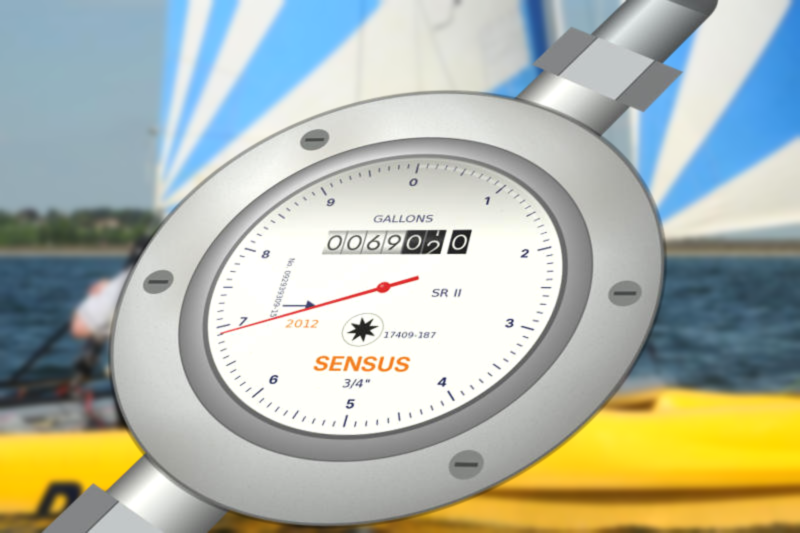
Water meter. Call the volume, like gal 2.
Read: gal 69016.9
